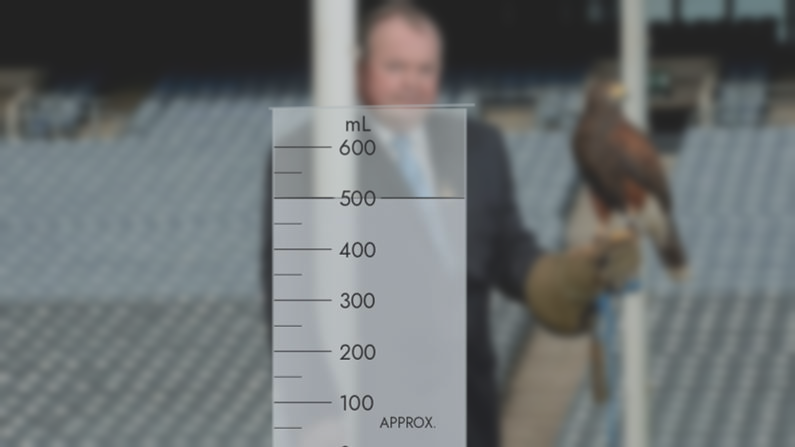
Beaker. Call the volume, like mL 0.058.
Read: mL 500
